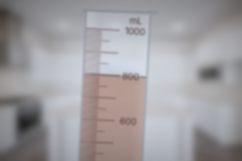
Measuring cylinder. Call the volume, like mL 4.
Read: mL 800
